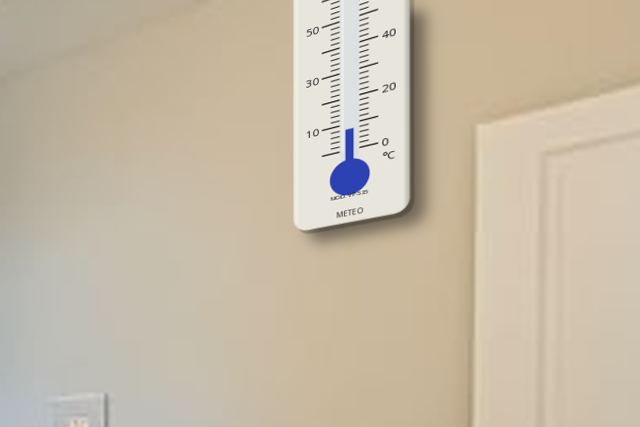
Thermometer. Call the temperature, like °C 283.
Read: °C 8
